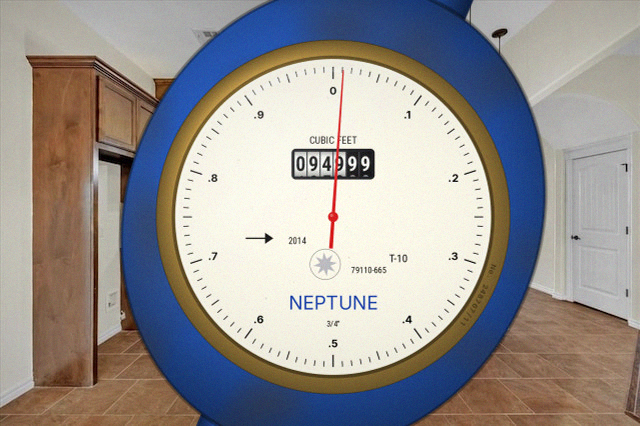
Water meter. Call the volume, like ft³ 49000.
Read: ft³ 94999.01
